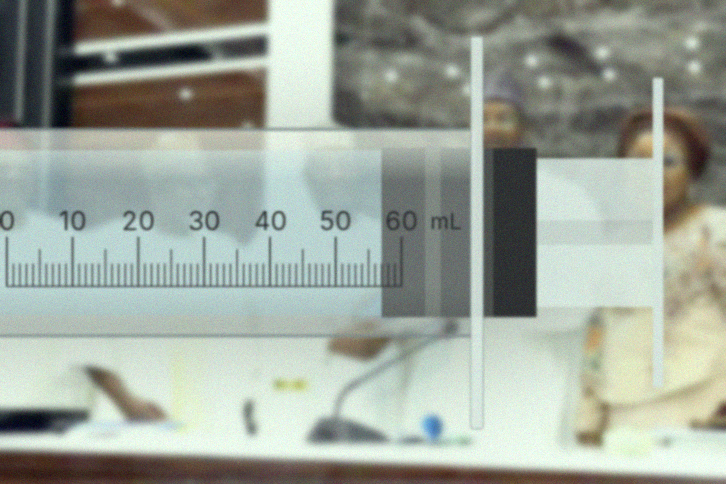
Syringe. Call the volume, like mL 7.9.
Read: mL 57
